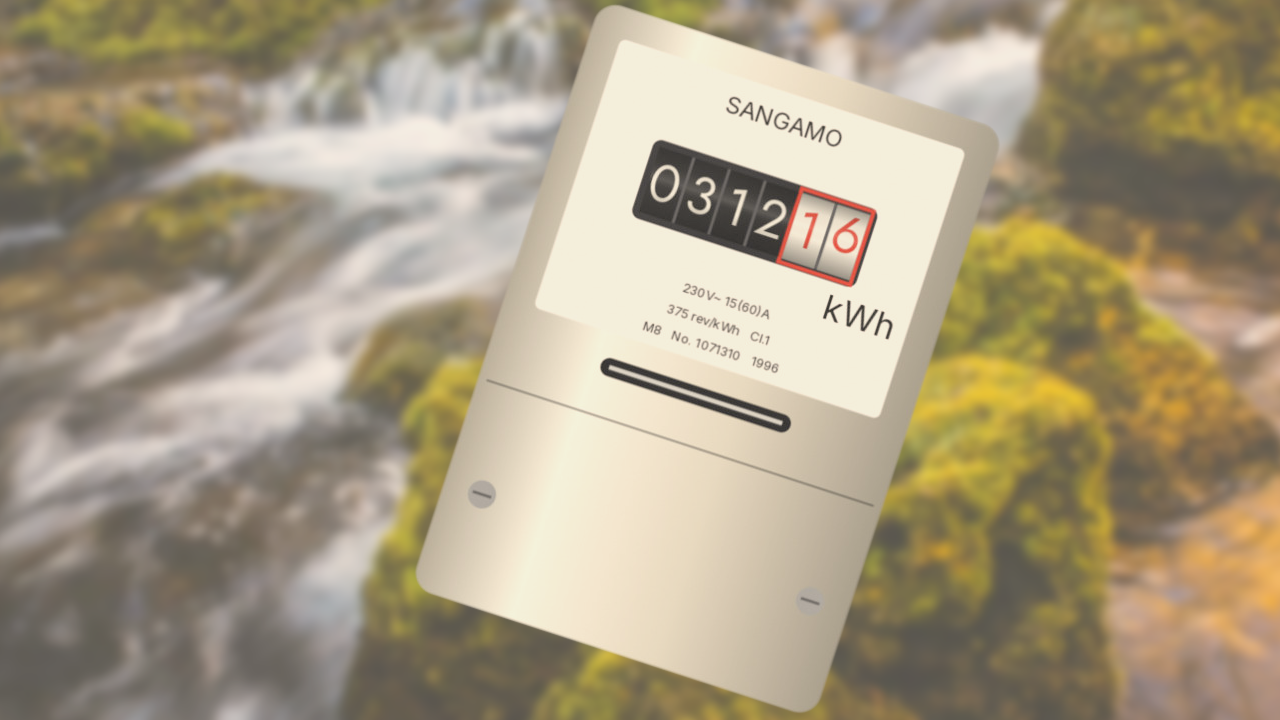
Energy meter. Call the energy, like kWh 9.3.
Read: kWh 312.16
